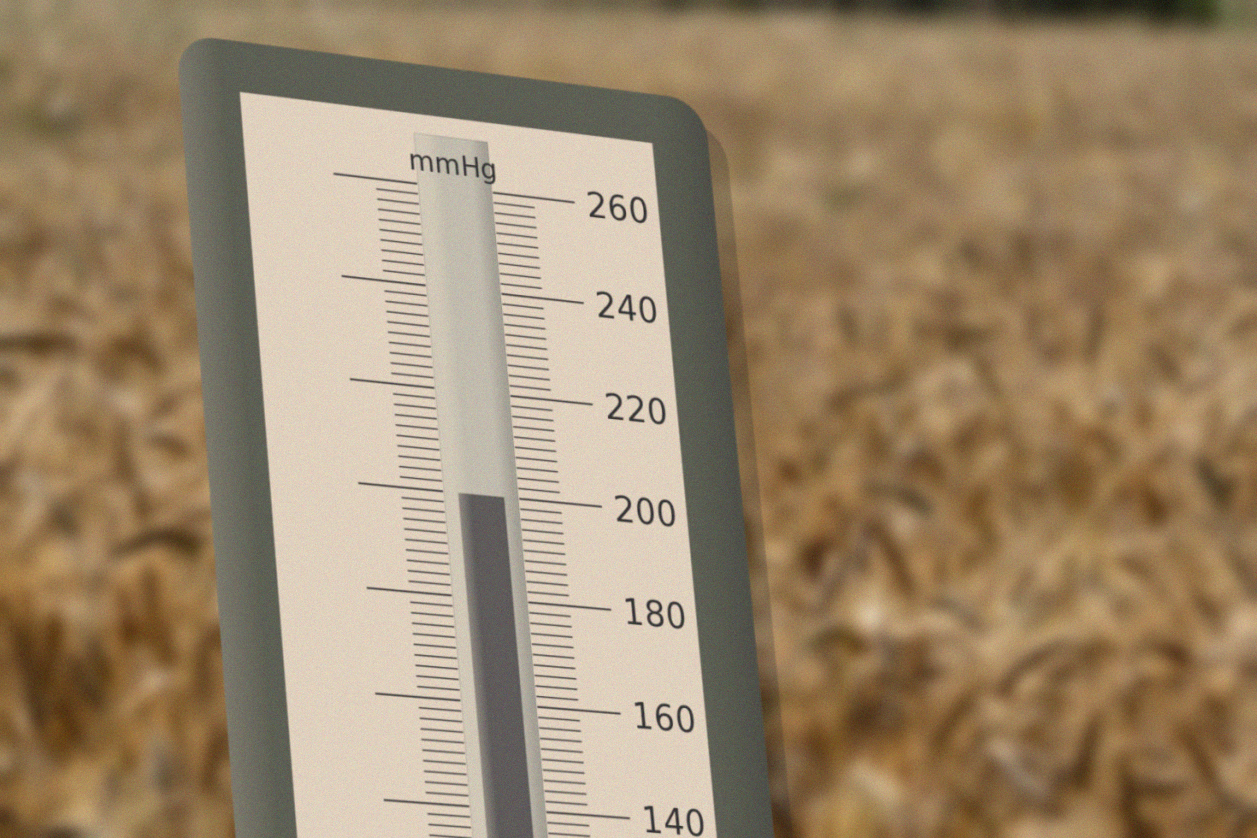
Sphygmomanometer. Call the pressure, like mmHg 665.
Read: mmHg 200
